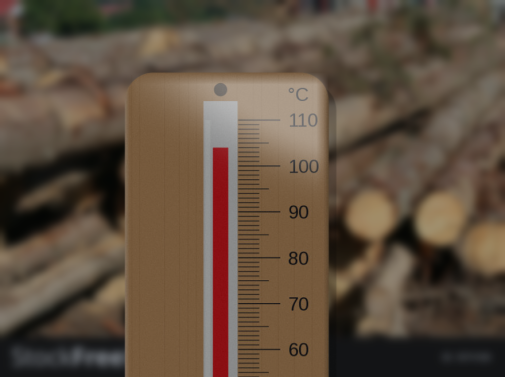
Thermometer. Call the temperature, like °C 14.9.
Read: °C 104
